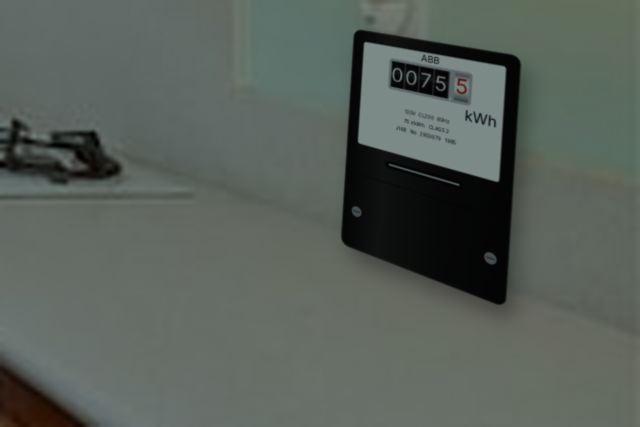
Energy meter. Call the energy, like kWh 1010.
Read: kWh 75.5
